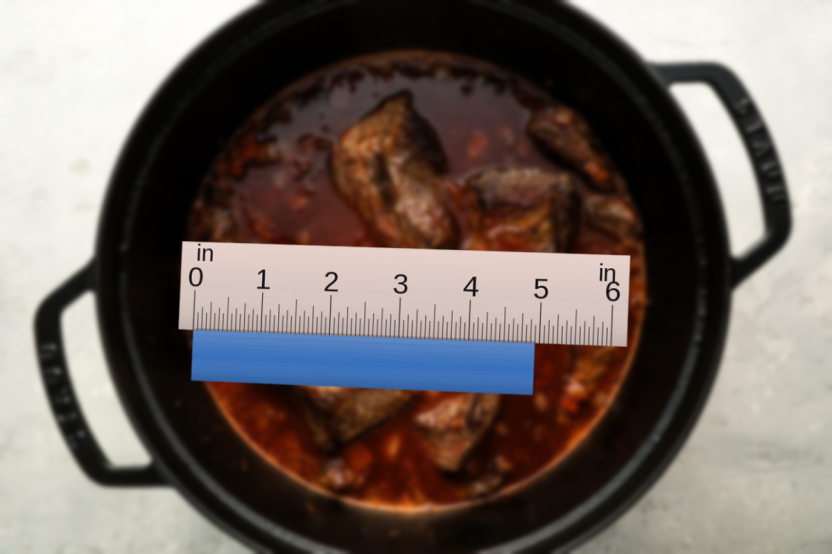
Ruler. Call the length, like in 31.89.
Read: in 4.9375
